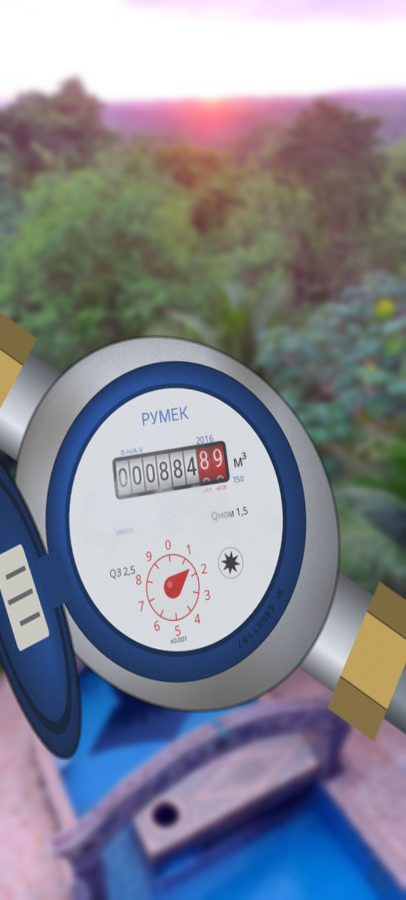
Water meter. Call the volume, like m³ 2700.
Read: m³ 884.891
